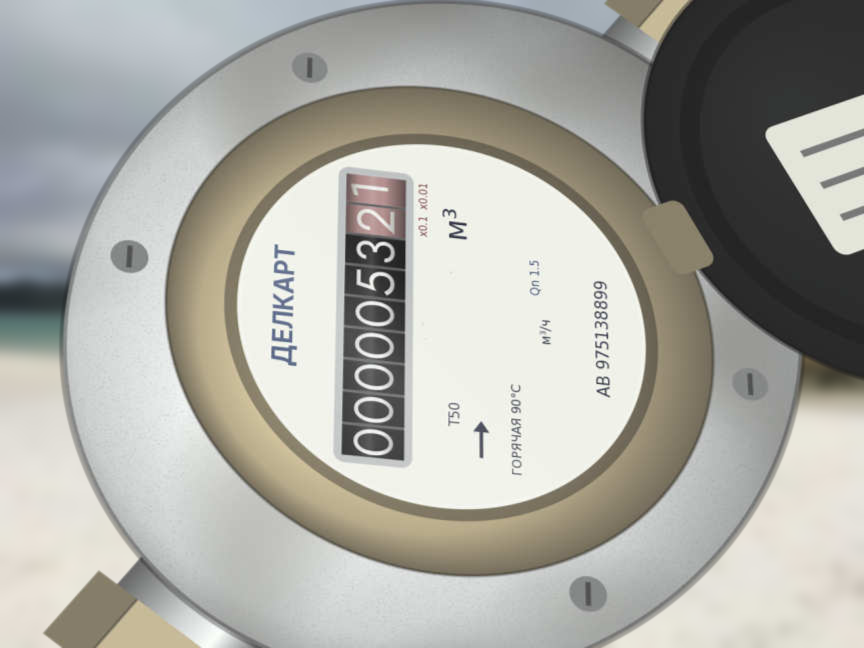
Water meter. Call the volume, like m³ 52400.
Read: m³ 53.21
